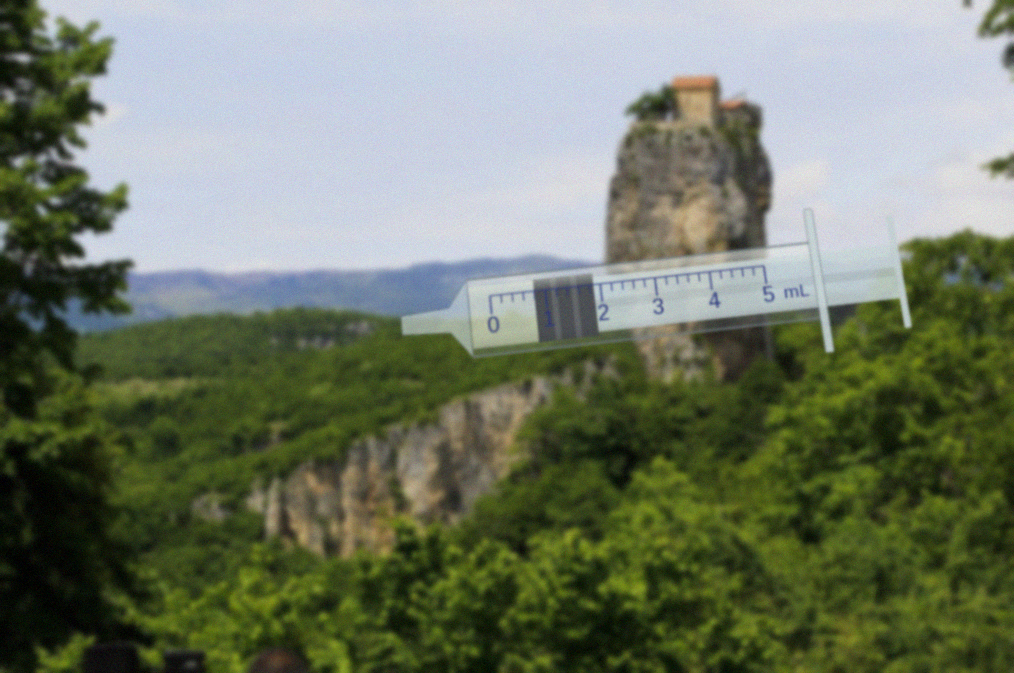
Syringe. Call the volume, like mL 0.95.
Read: mL 0.8
